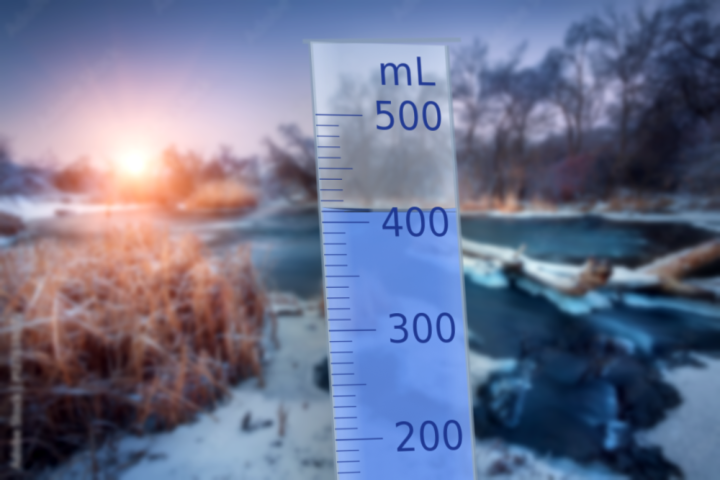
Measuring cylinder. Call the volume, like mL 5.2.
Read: mL 410
